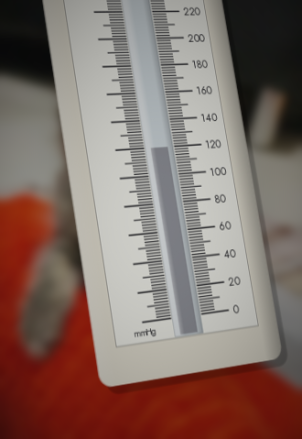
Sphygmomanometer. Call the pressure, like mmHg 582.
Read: mmHg 120
